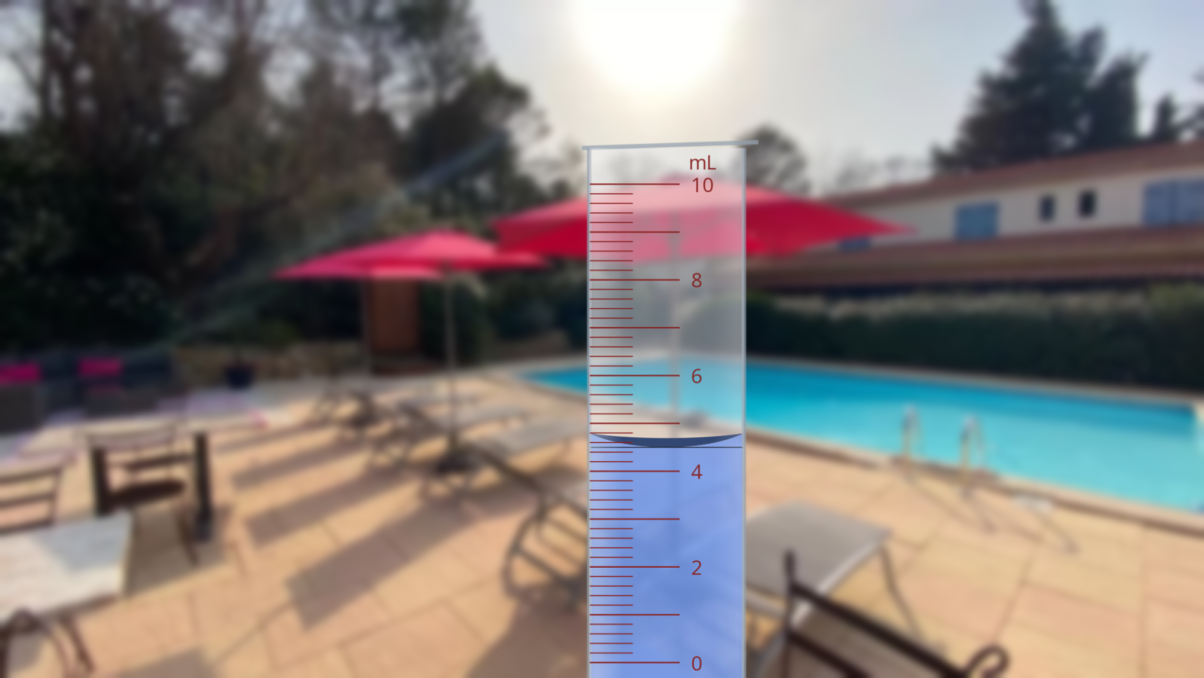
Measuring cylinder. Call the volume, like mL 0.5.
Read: mL 4.5
